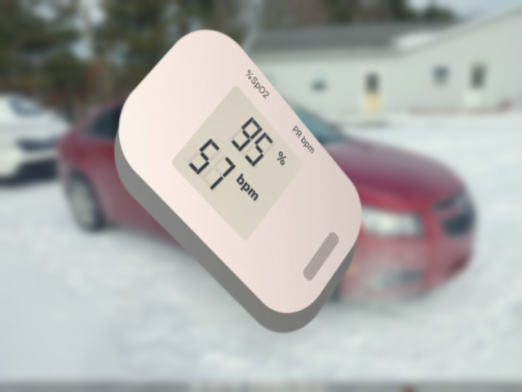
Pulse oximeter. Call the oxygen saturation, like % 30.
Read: % 95
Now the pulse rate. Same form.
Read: bpm 57
